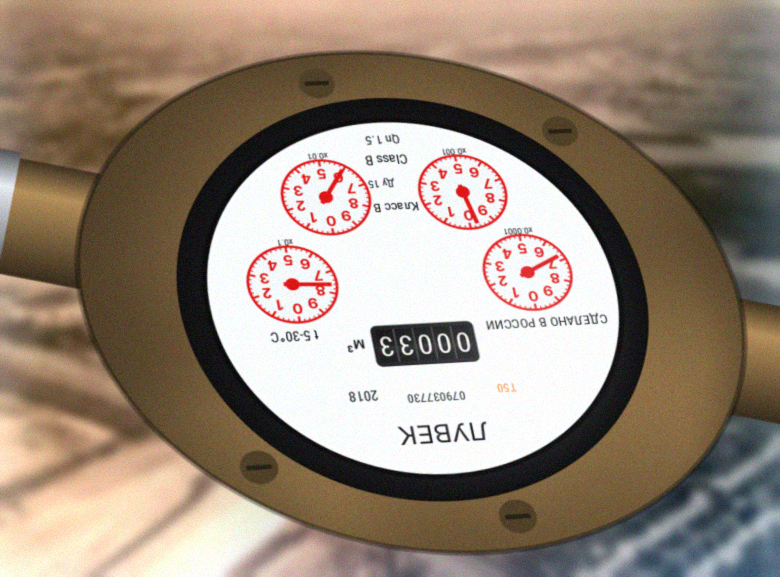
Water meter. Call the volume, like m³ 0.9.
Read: m³ 33.7596
